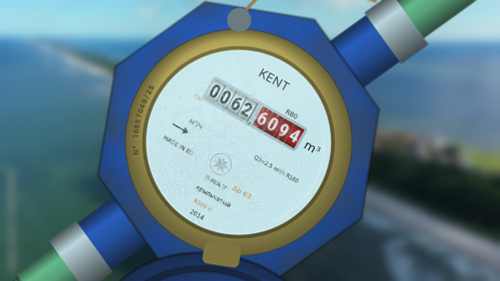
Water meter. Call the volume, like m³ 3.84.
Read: m³ 62.6094
